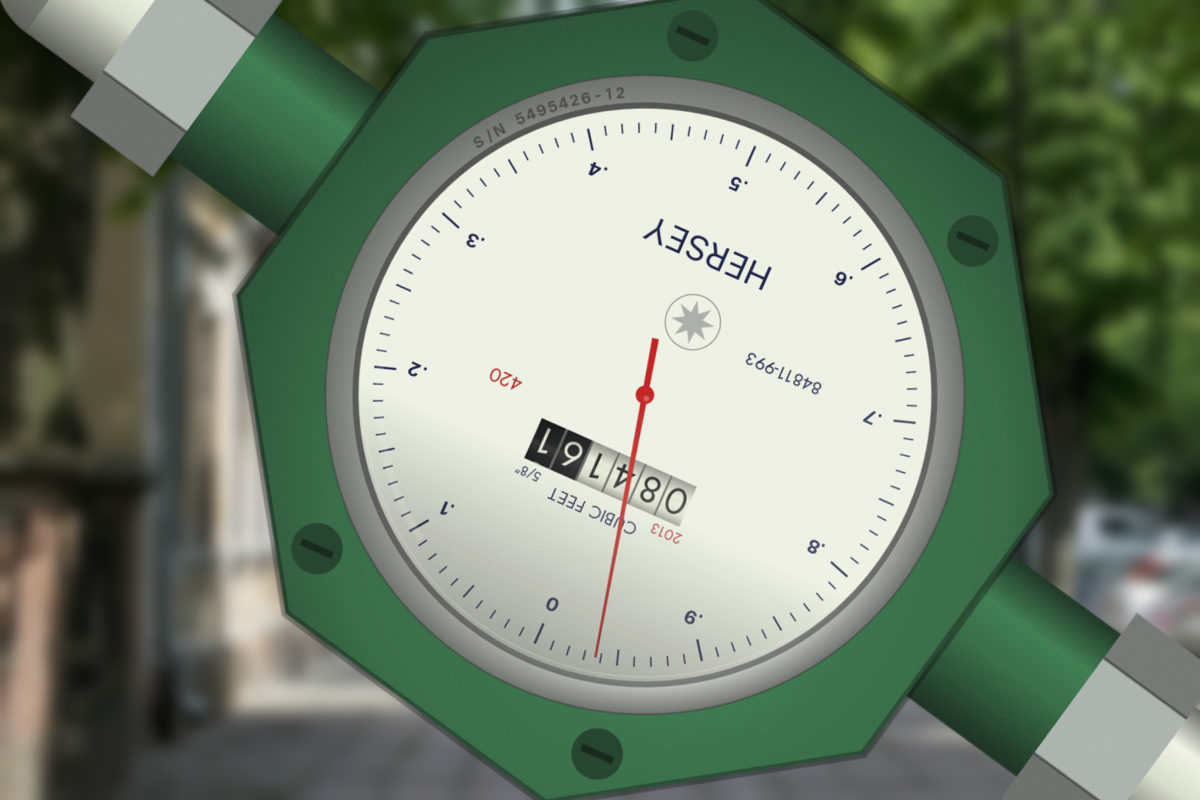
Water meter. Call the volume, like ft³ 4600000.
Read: ft³ 84160.96
